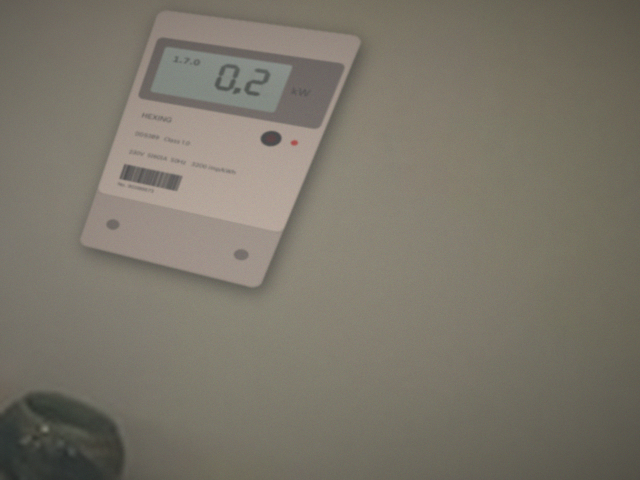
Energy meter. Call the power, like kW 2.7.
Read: kW 0.2
